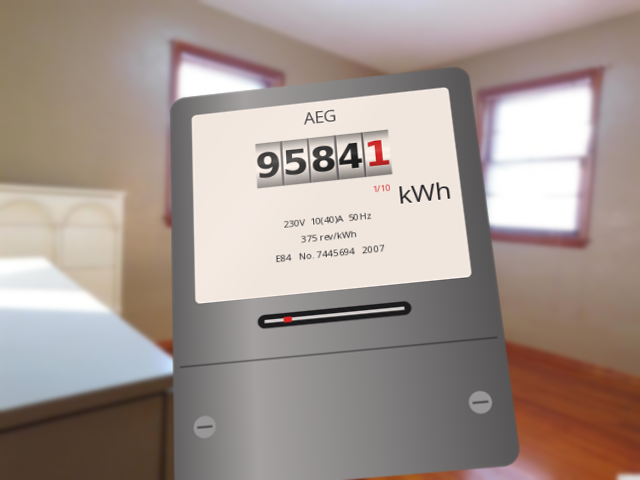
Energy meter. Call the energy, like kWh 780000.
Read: kWh 9584.1
